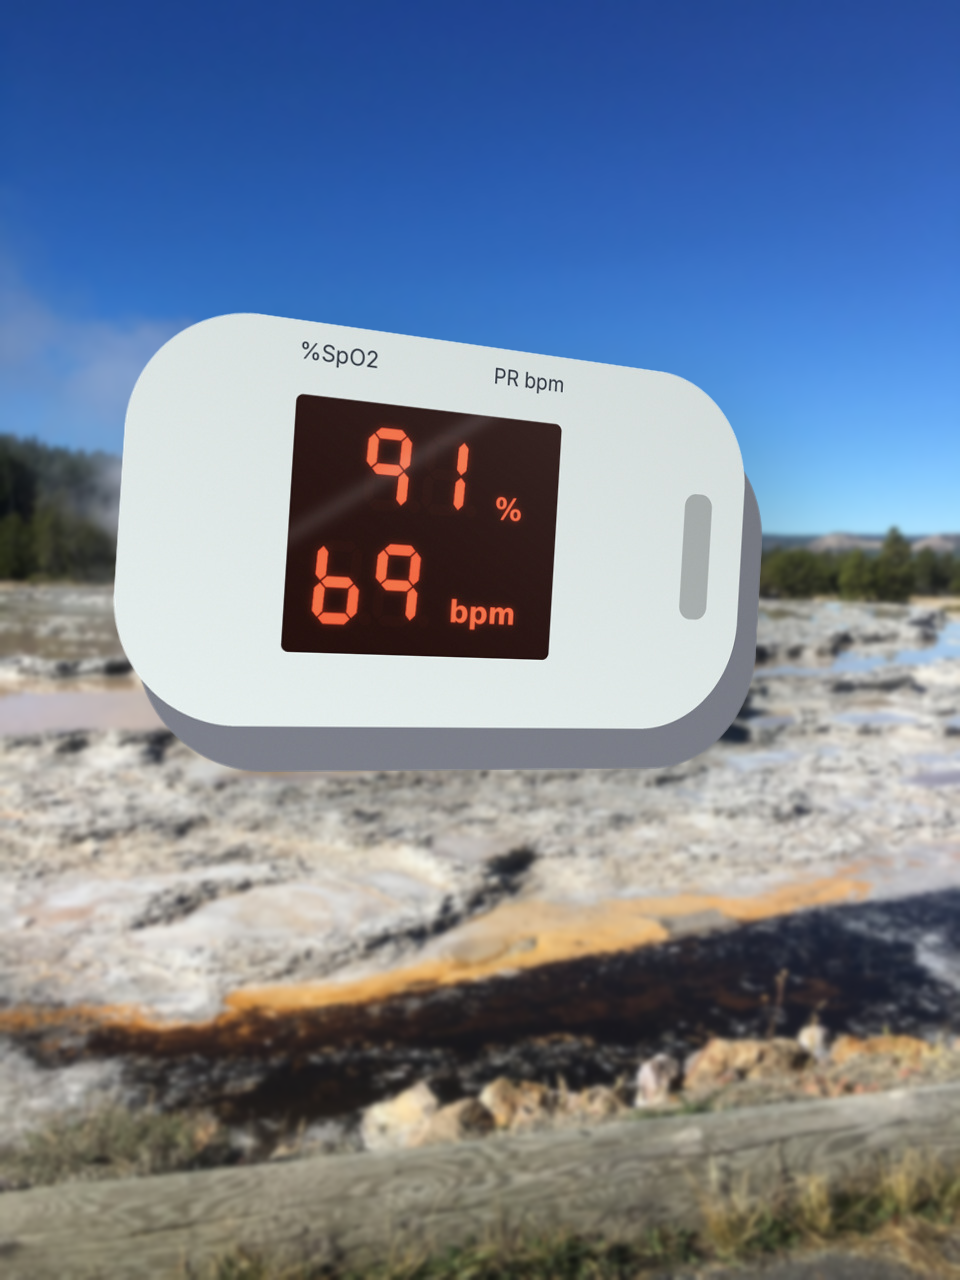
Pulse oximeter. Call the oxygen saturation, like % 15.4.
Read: % 91
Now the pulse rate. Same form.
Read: bpm 69
